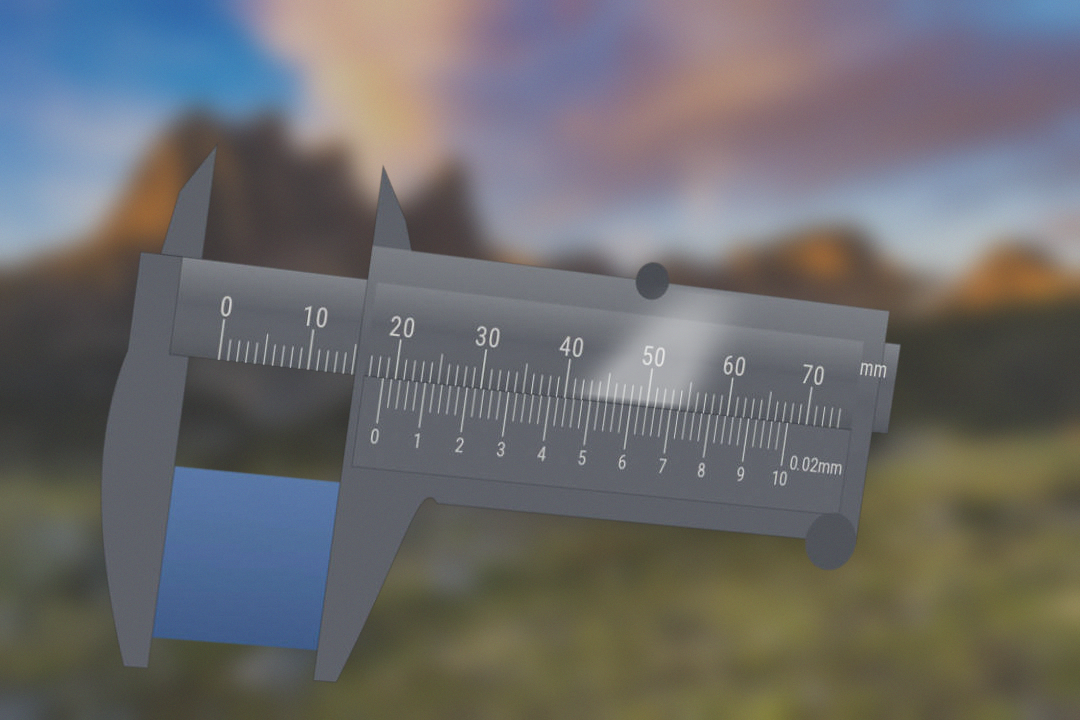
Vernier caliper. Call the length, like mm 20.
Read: mm 18.6
